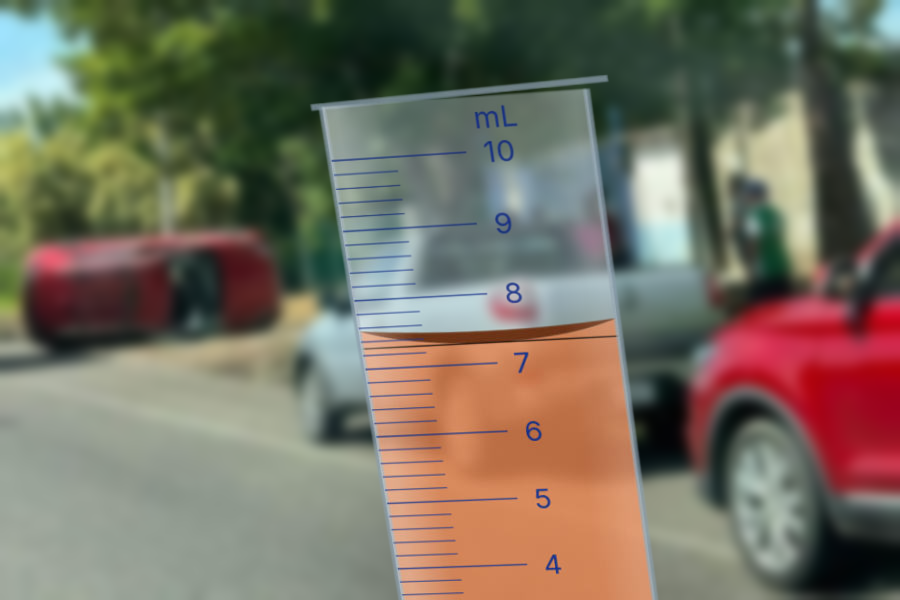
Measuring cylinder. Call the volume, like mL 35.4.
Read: mL 7.3
